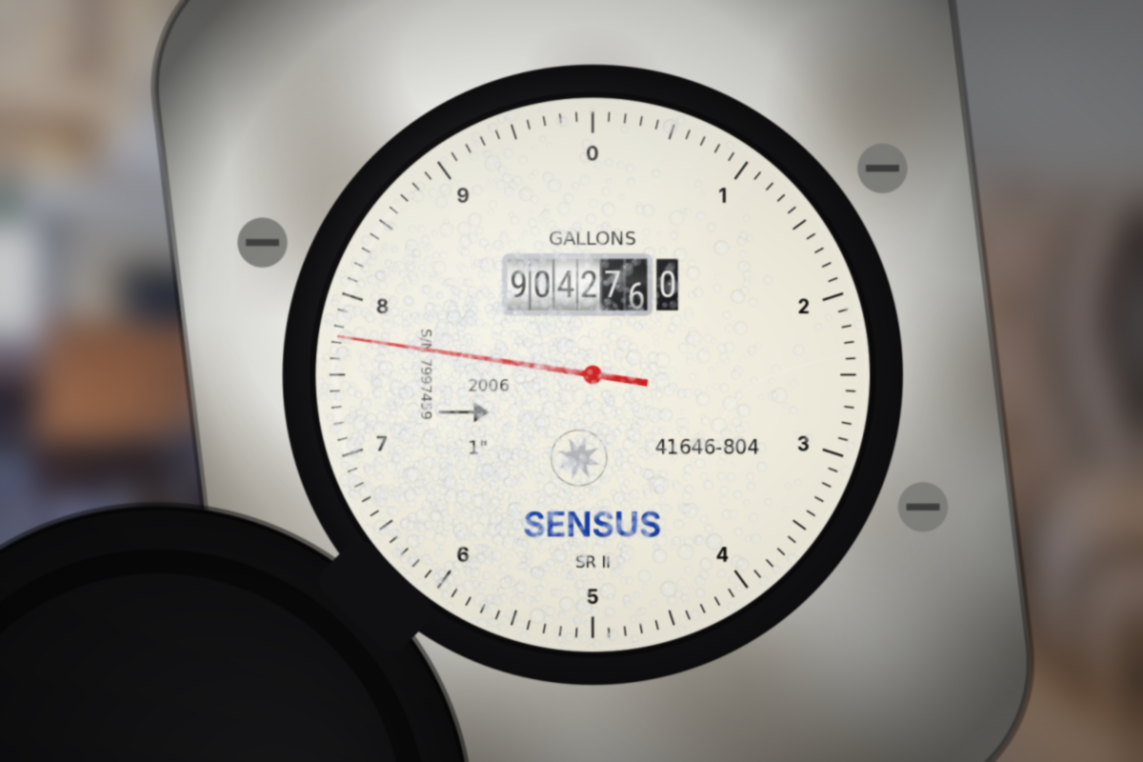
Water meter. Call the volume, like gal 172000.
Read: gal 9042757.7
